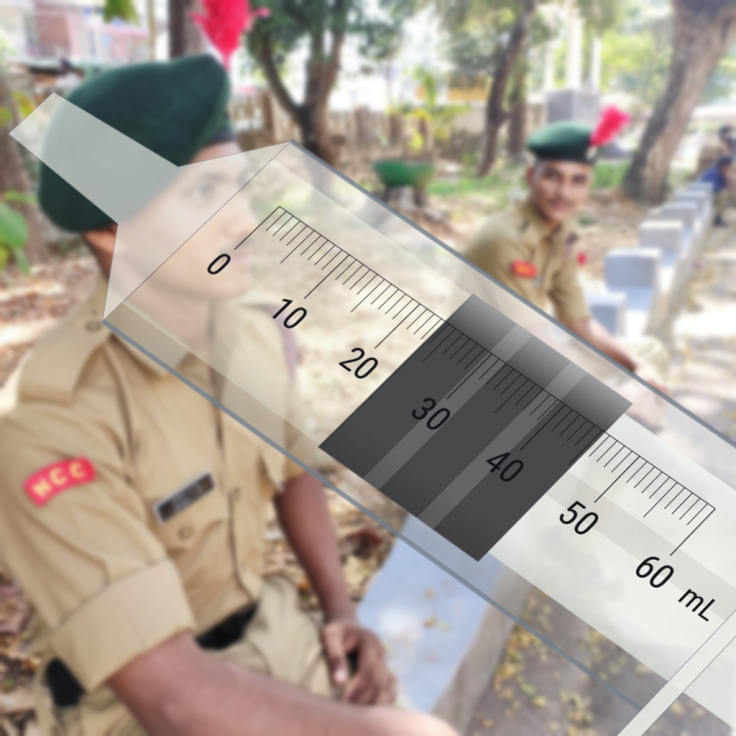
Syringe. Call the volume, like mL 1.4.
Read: mL 23.5
